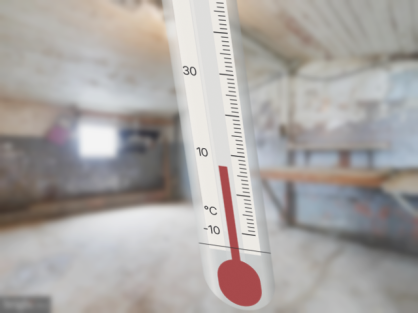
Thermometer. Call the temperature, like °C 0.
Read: °C 7
